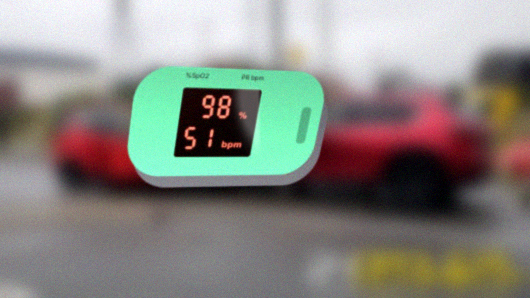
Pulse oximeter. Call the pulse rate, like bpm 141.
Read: bpm 51
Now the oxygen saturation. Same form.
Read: % 98
